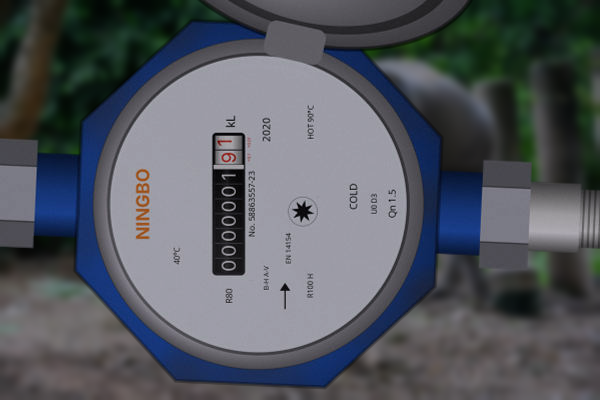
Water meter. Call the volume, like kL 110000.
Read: kL 1.91
